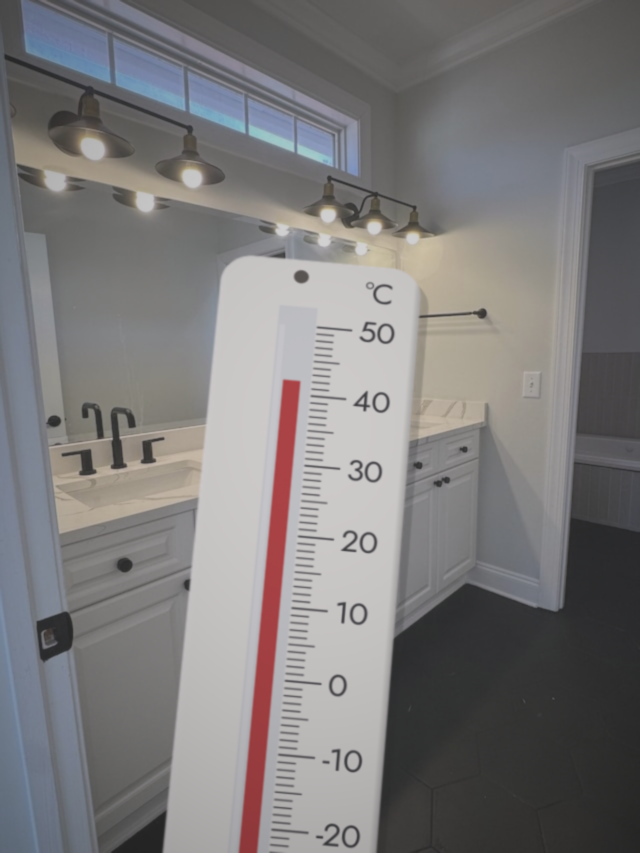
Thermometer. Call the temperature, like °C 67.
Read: °C 42
